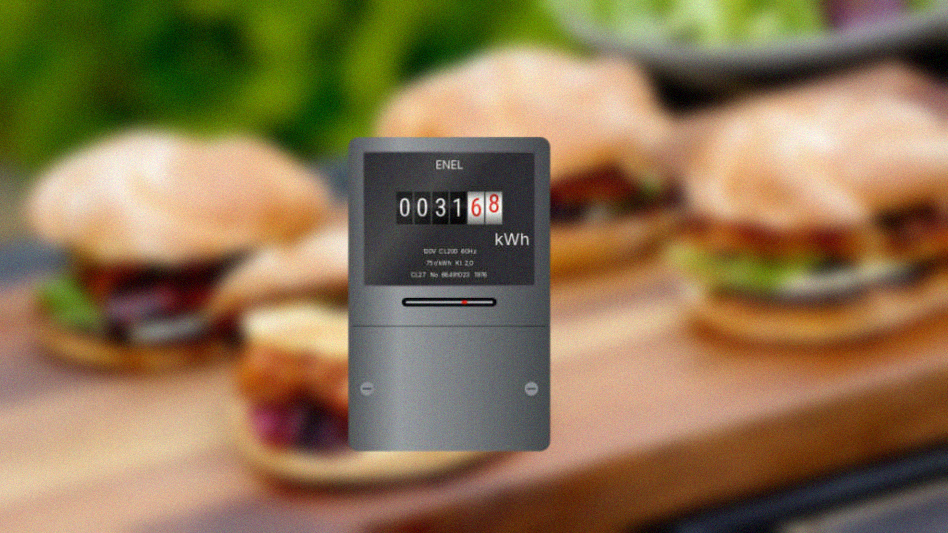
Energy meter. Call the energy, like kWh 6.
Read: kWh 31.68
